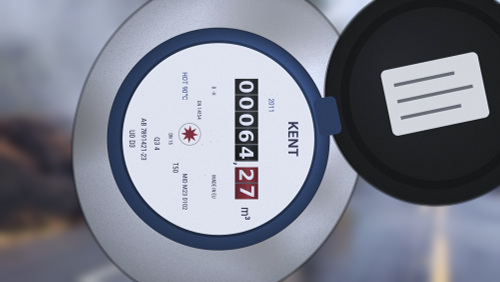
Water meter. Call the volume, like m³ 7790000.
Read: m³ 64.27
